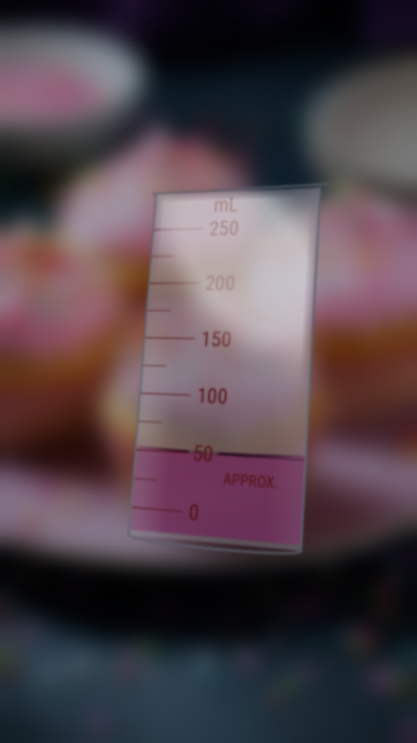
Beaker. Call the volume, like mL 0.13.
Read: mL 50
